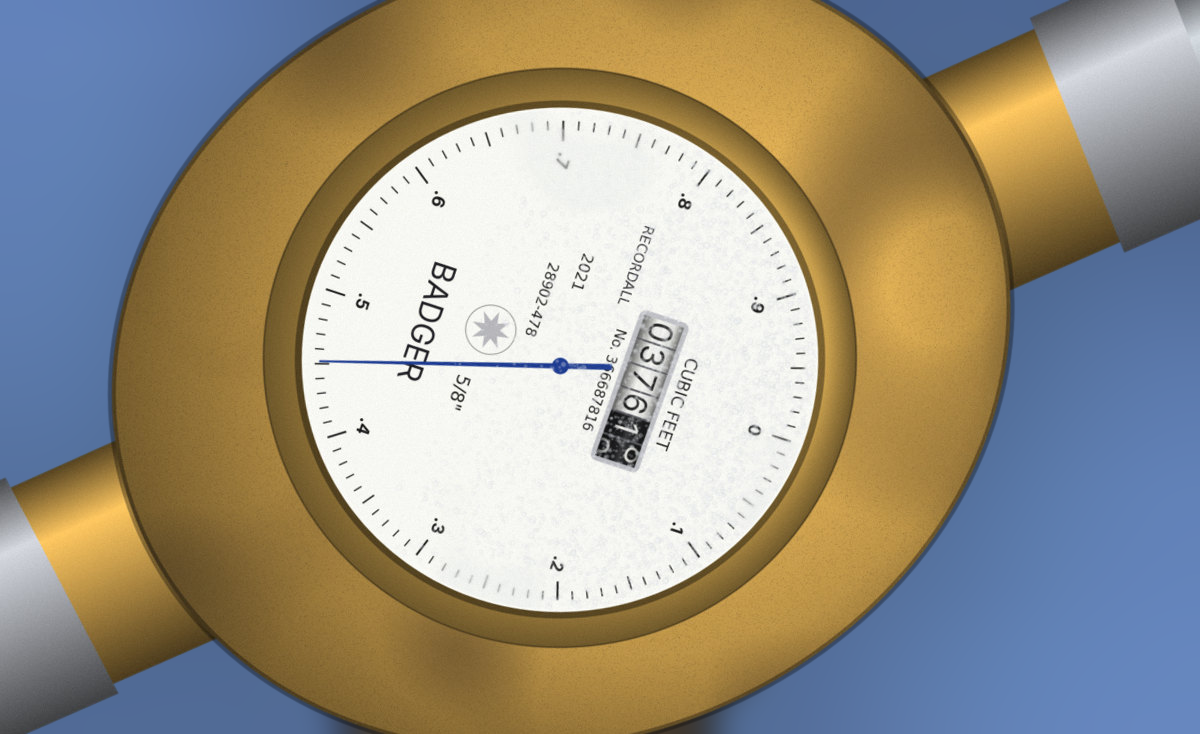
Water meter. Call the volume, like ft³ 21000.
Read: ft³ 37618.45
